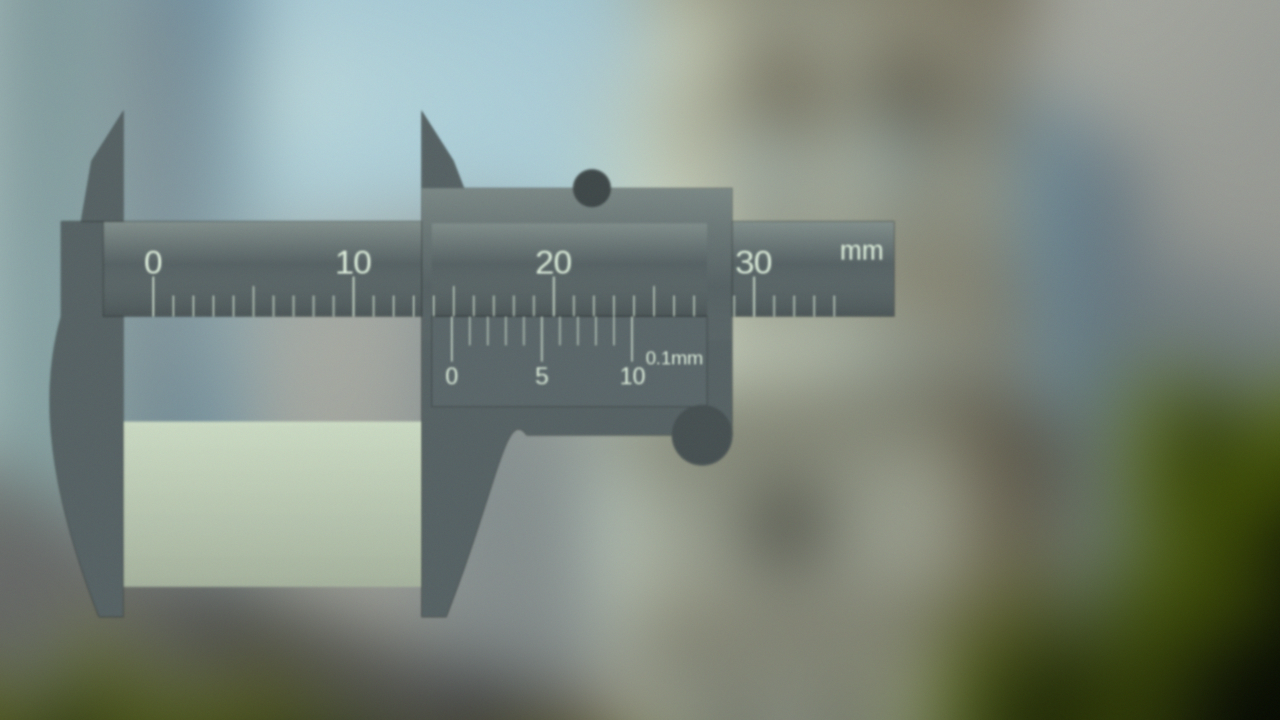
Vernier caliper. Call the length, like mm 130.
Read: mm 14.9
